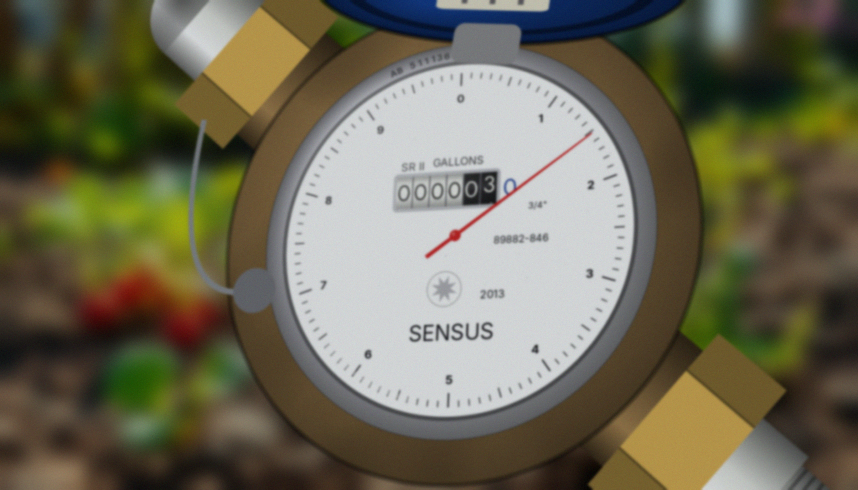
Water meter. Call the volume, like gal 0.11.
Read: gal 31.5
